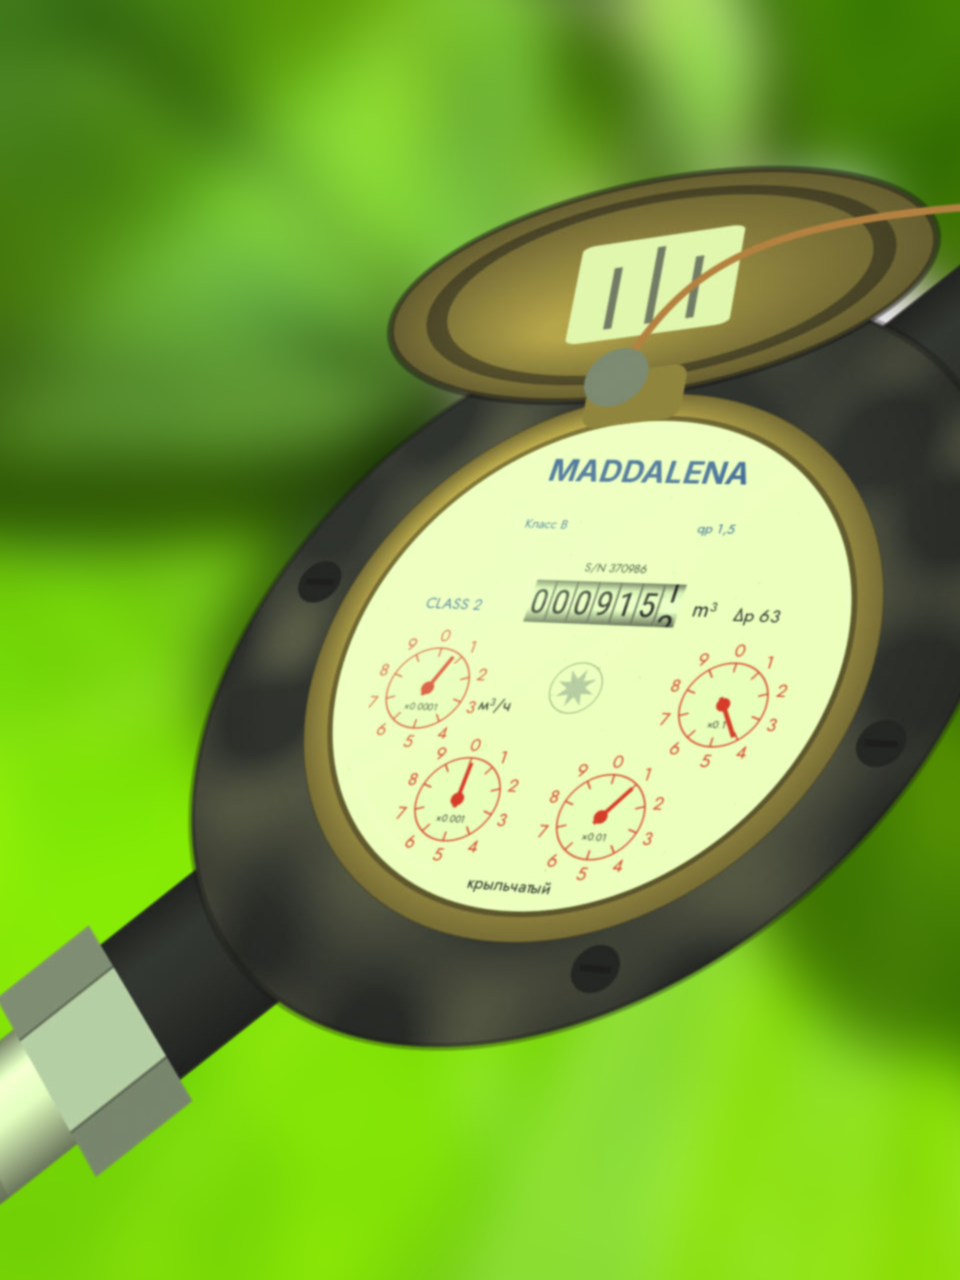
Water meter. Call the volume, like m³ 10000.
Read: m³ 9151.4100
